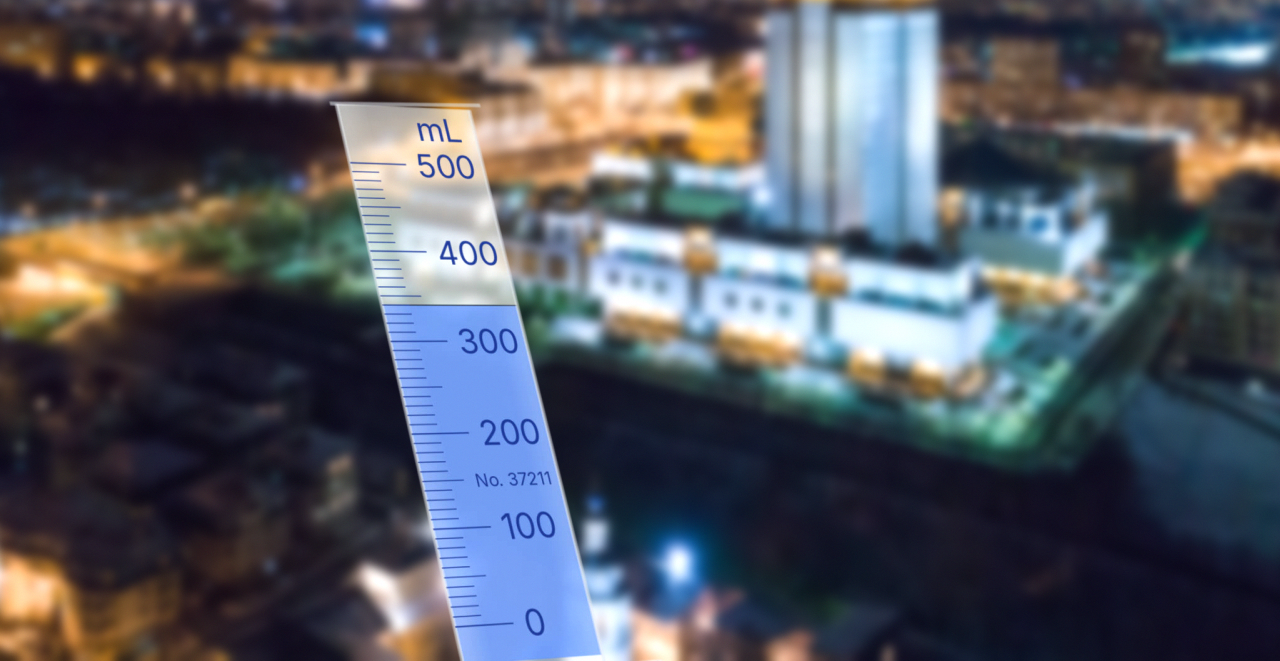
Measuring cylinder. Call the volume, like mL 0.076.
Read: mL 340
